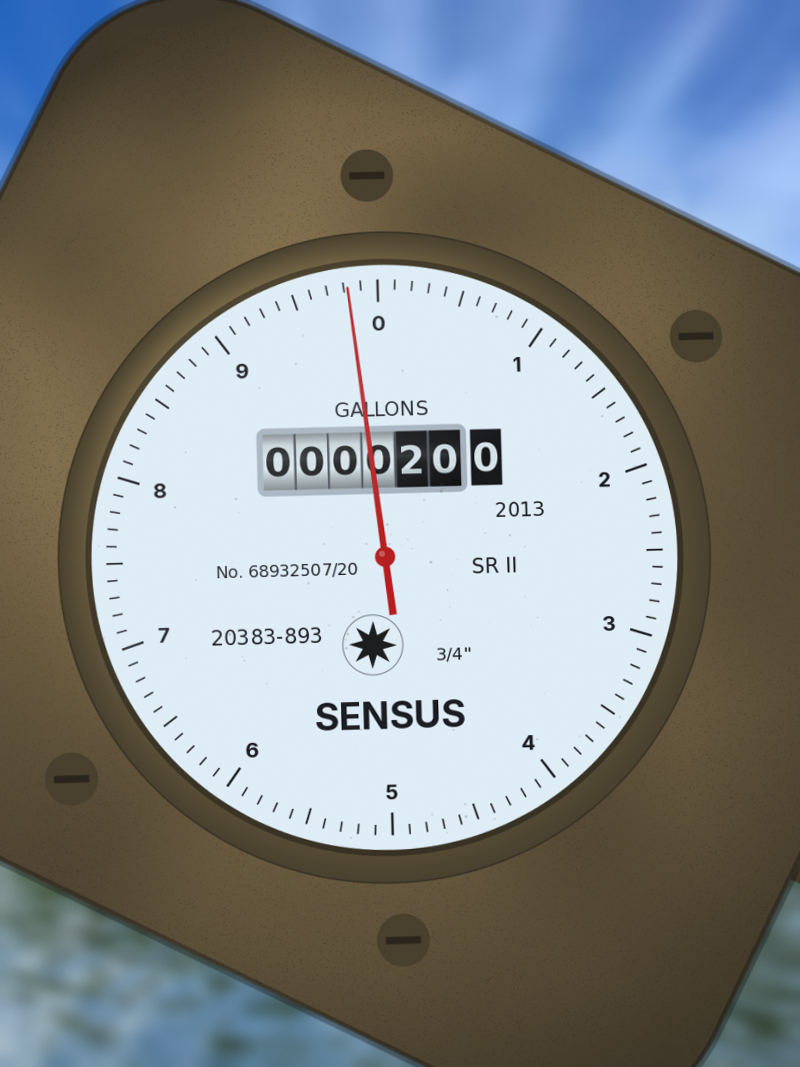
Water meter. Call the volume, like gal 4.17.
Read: gal 199.8
